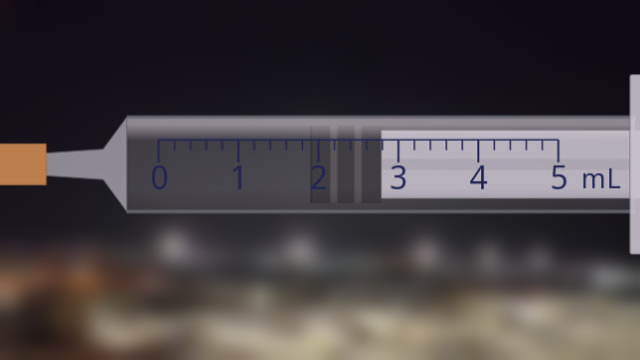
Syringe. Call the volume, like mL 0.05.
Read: mL 1.9
